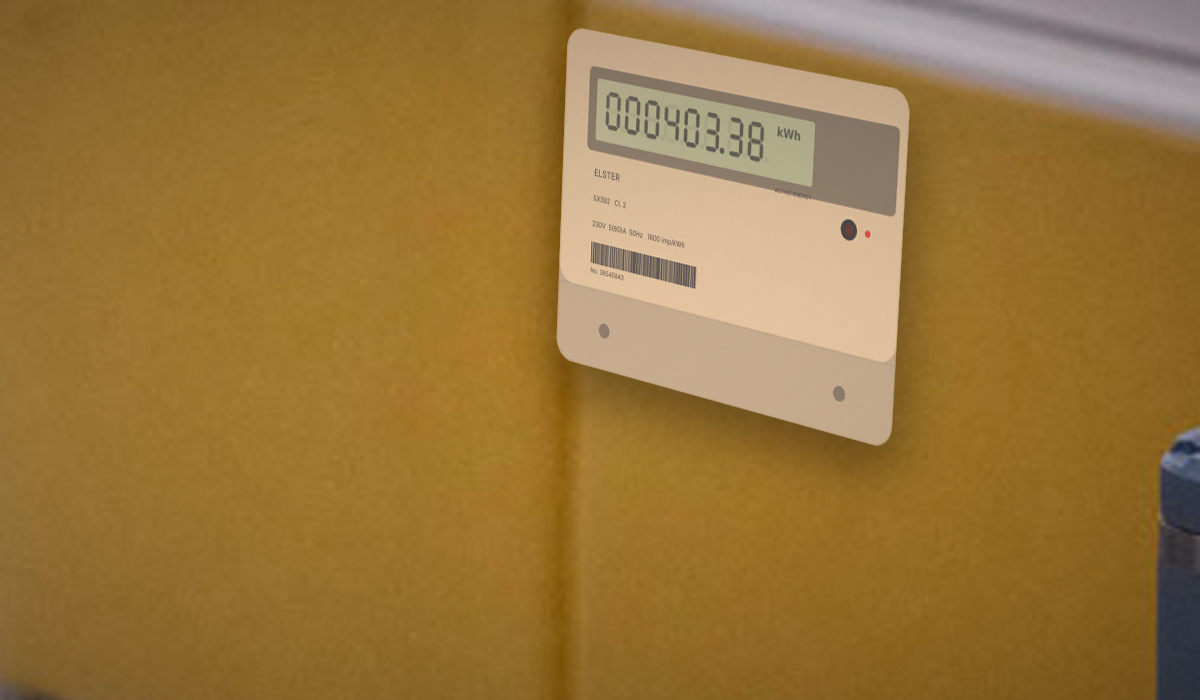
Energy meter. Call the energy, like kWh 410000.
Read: kWh 403.38
